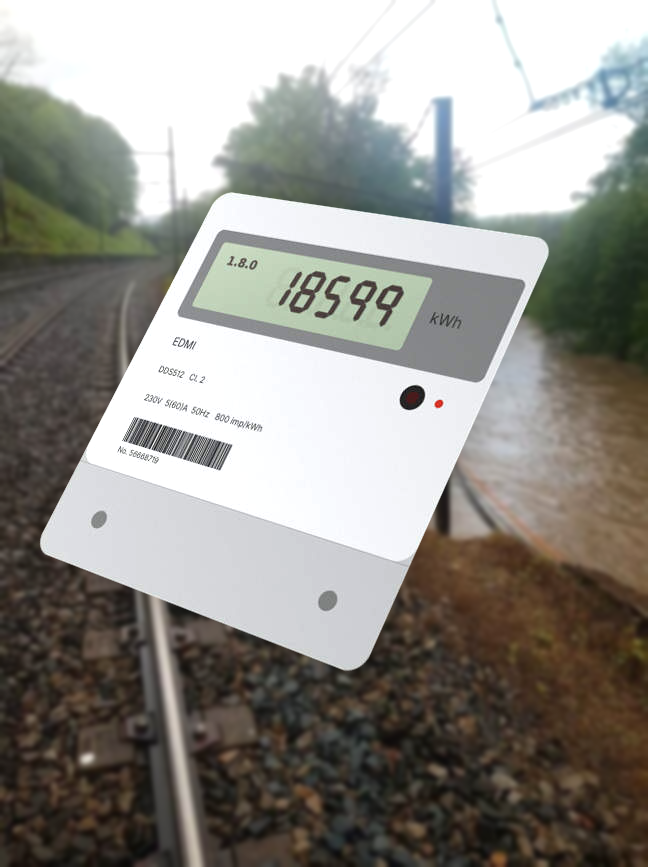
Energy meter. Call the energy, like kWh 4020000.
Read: kWh 18599
